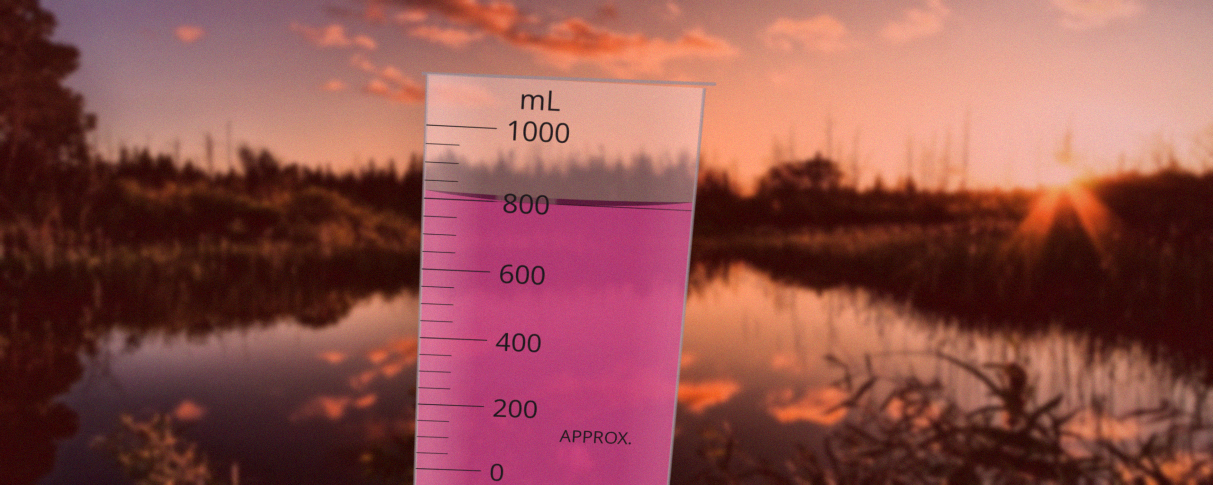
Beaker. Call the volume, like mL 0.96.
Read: mL 800
